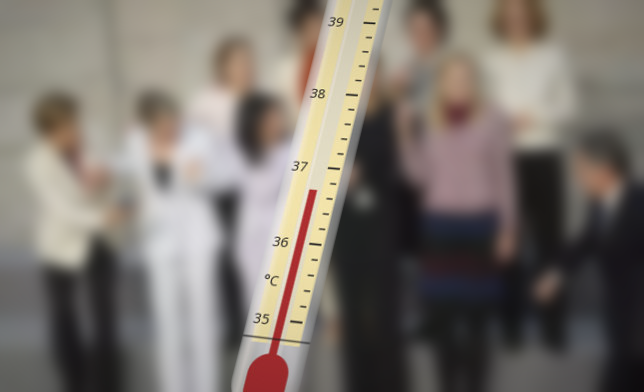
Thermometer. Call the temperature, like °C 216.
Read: °C 36.7
